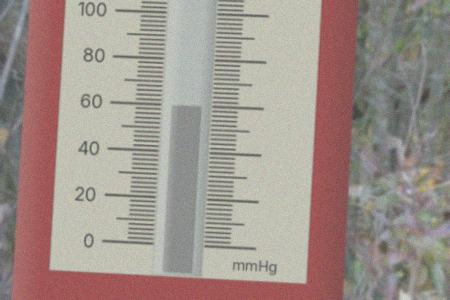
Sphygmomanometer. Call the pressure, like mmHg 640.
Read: mmHg 60
